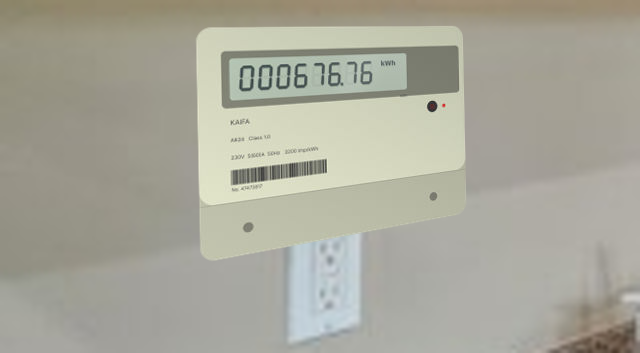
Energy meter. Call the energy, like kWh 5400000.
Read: kWh 676.76
